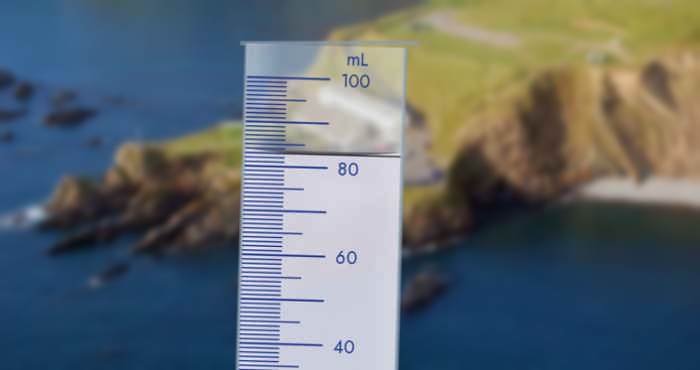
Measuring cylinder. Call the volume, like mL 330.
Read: mL 83
